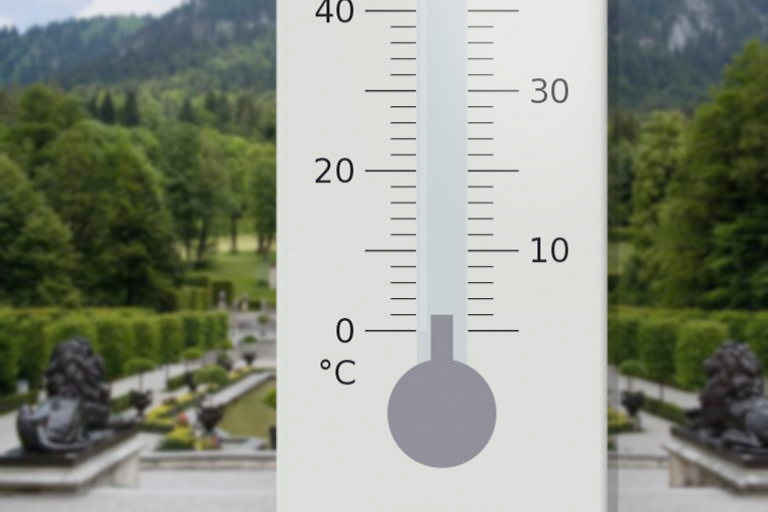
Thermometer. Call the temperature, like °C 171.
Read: °C 2
